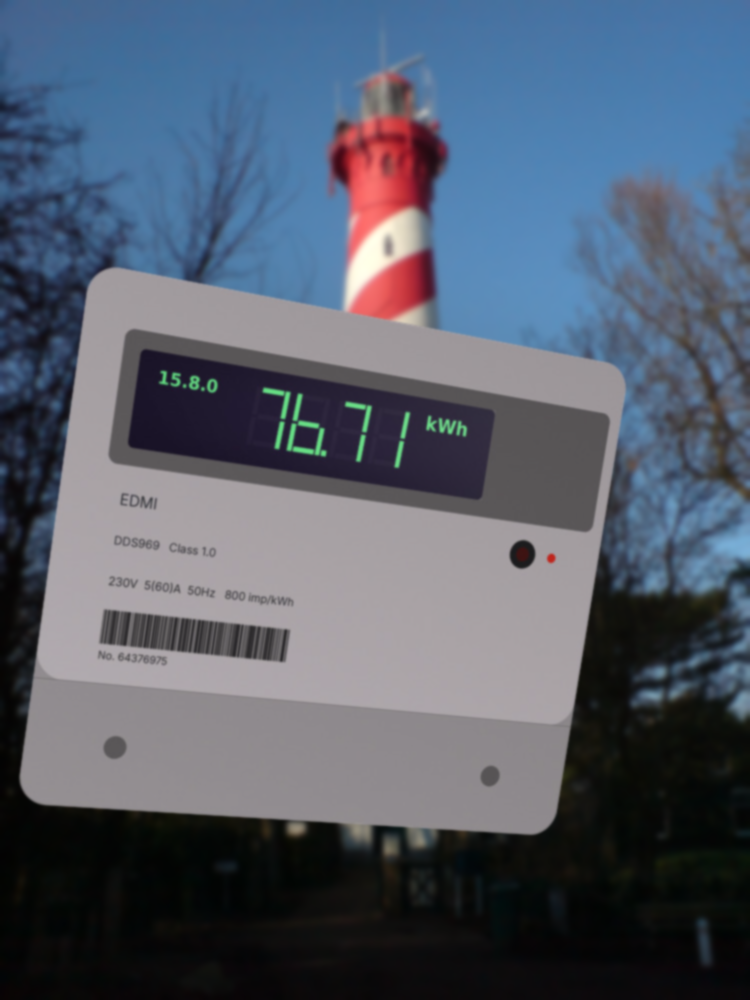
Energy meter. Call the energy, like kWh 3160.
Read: kWh 76.71
